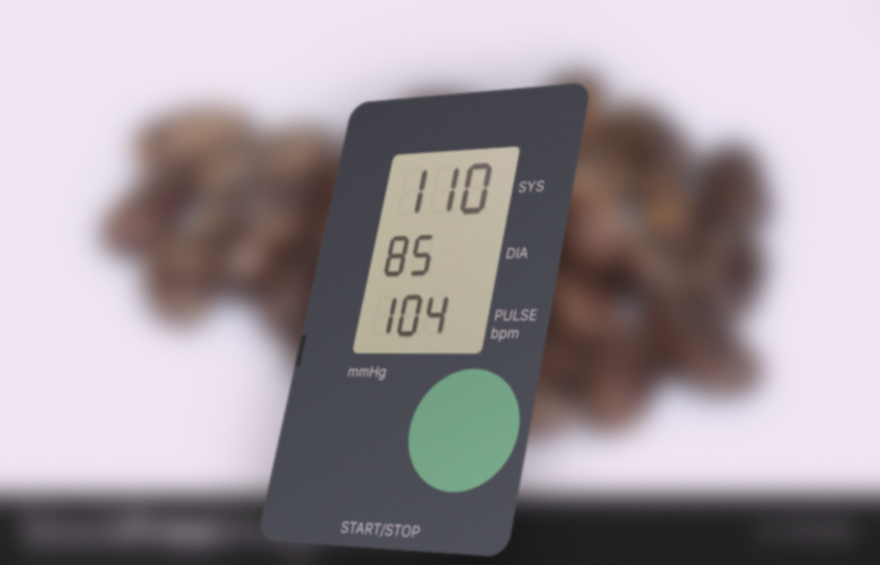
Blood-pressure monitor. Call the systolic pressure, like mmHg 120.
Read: mmHg 110
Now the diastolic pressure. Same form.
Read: mmHg 85
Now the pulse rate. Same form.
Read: bpm 104
